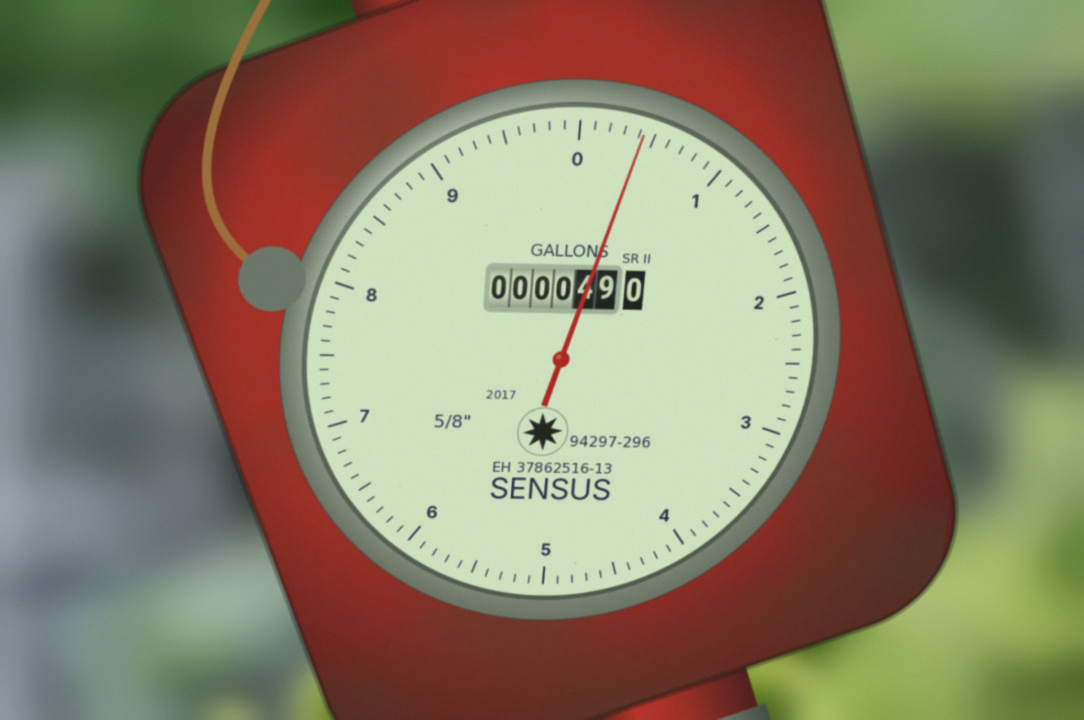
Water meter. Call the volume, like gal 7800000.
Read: gal 490.4
